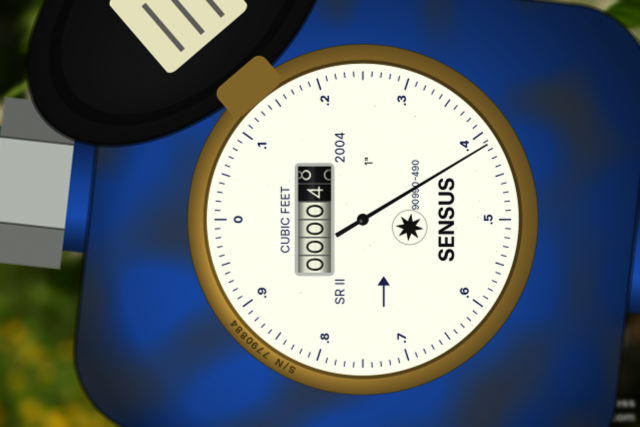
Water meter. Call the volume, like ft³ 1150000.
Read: ft³ 48.41
